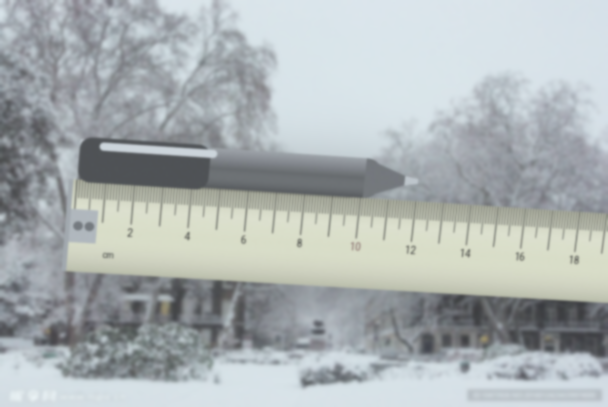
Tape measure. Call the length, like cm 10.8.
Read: cm 12
